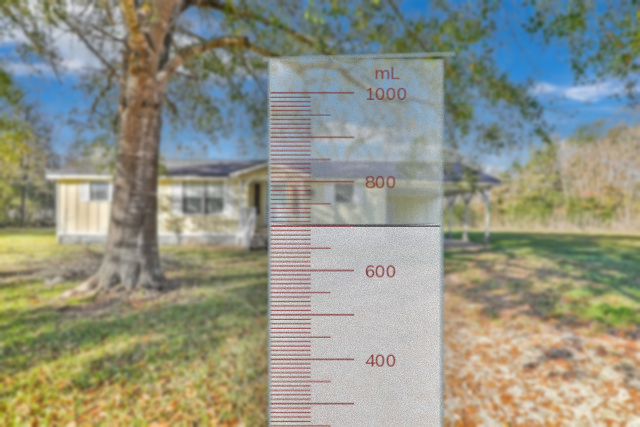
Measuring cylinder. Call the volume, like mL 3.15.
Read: mL 700
